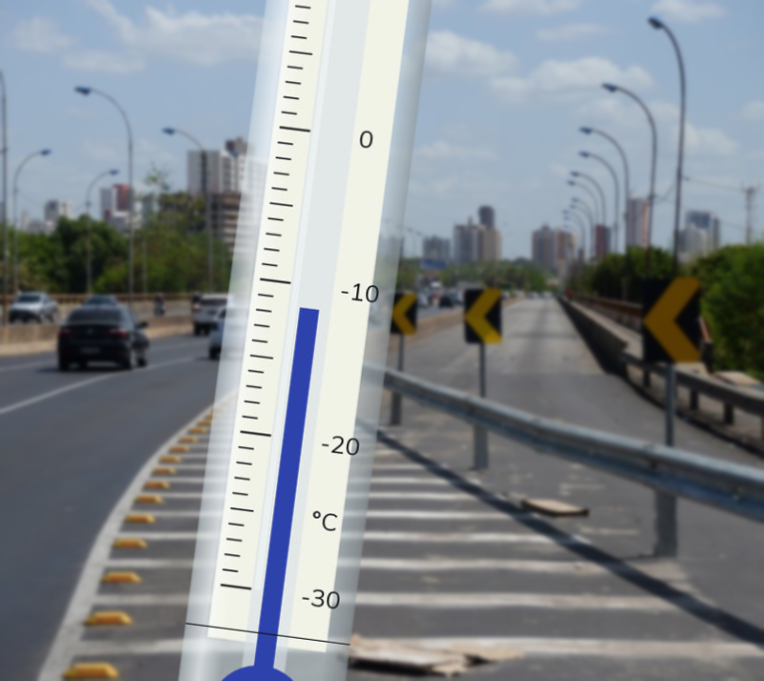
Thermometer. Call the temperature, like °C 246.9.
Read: °C -11.5
